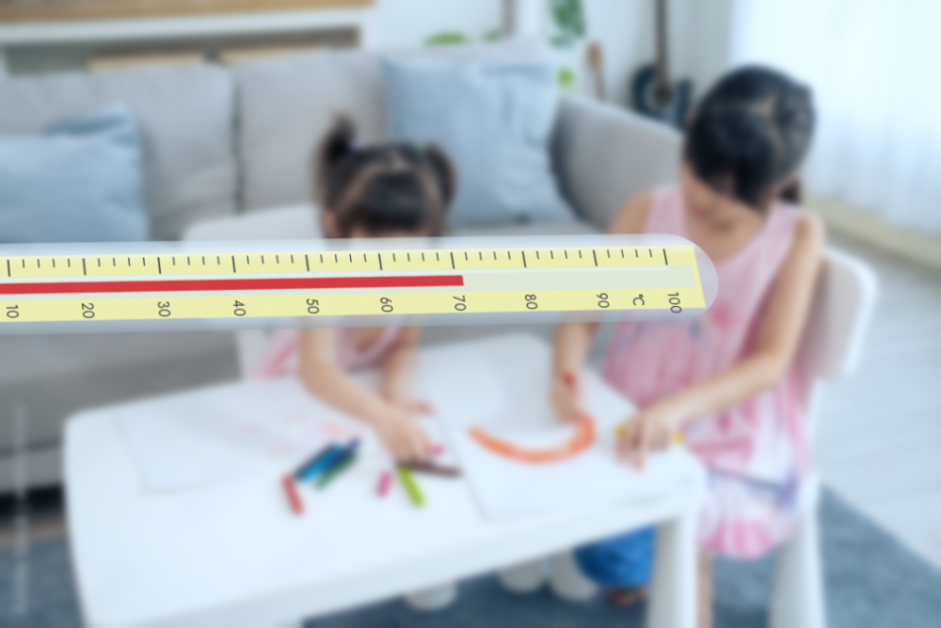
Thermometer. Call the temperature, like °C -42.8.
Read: °C 71
